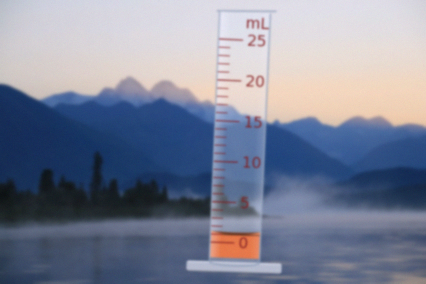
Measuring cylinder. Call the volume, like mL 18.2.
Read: mL 1
